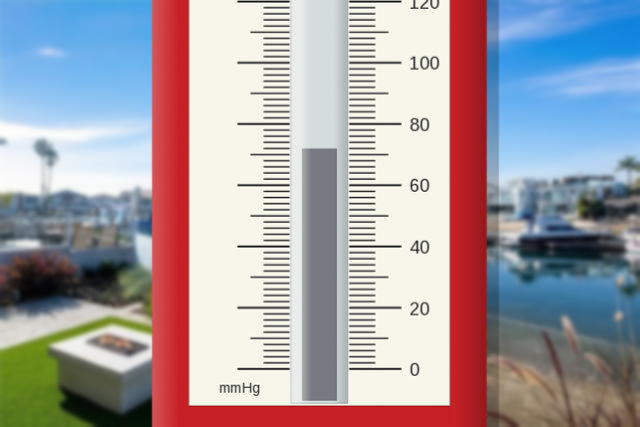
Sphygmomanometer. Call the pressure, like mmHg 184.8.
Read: mmHg 72
